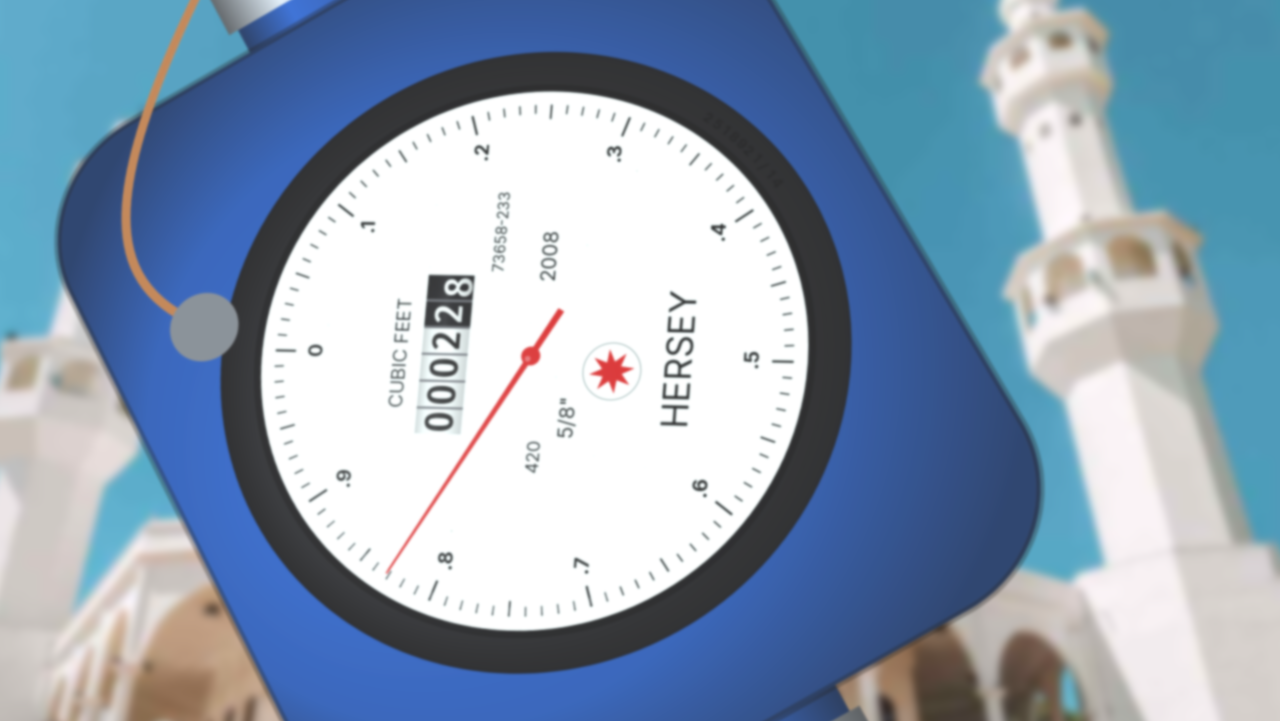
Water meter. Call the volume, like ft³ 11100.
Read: ft³ 227.83
